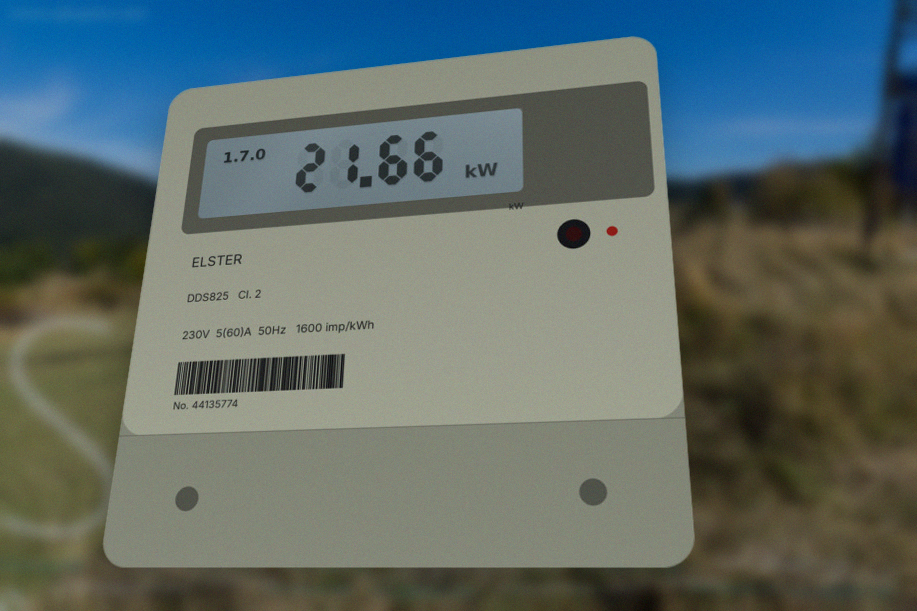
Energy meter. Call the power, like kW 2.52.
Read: kW 21.66
